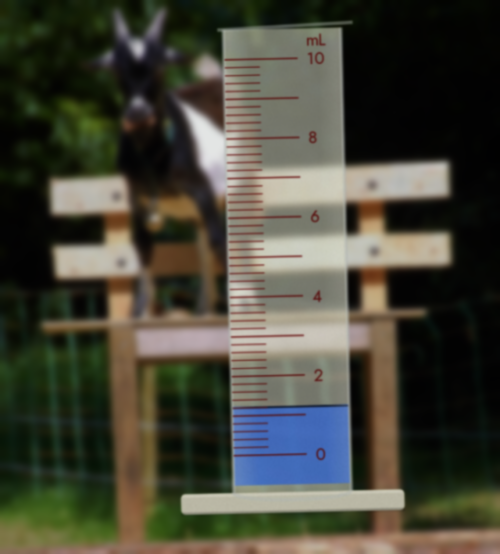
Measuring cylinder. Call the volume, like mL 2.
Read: mL 1.2
